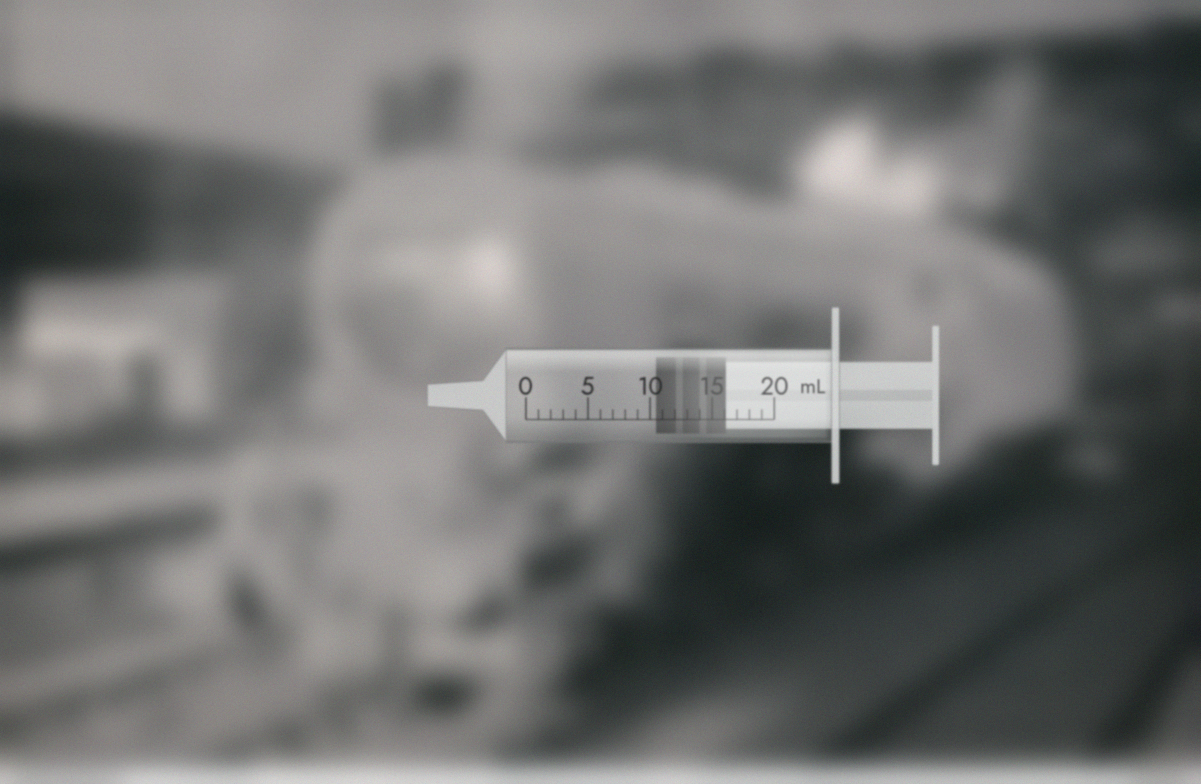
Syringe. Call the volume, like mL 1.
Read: mL 10.5
